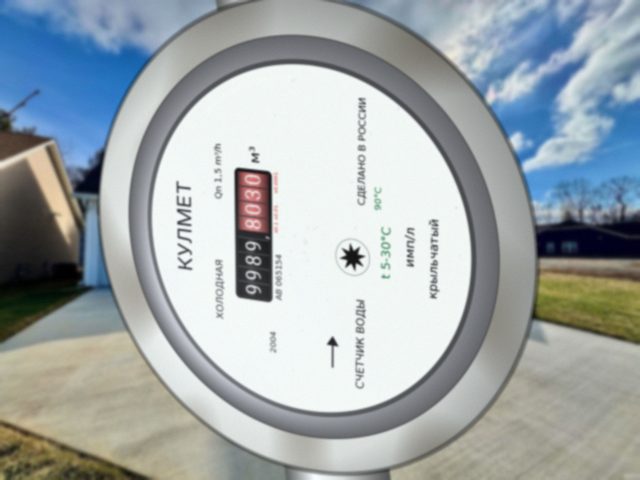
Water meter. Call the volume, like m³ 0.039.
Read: m³ 9989.8030
